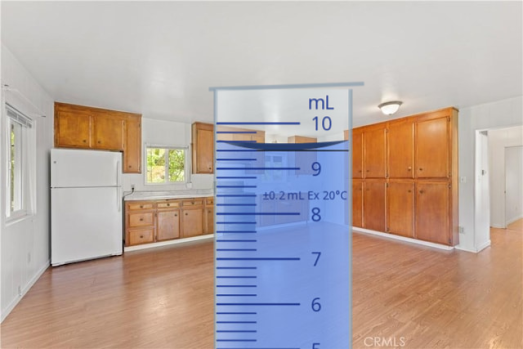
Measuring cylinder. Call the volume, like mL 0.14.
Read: mL 9.4
